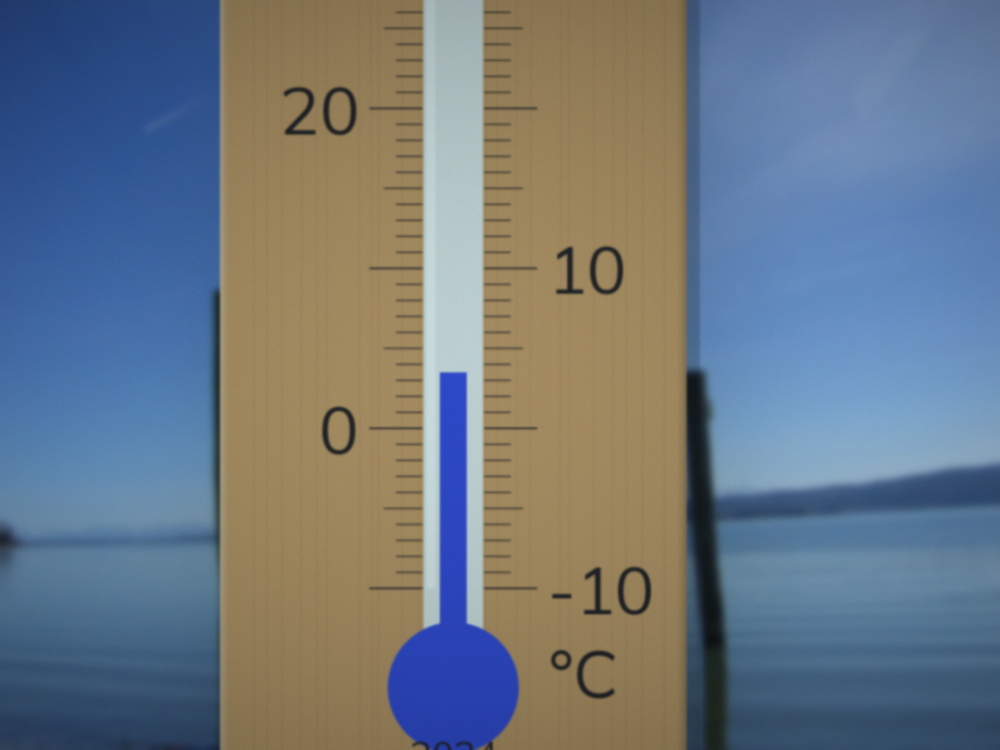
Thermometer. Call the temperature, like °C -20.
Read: °C 3.5
